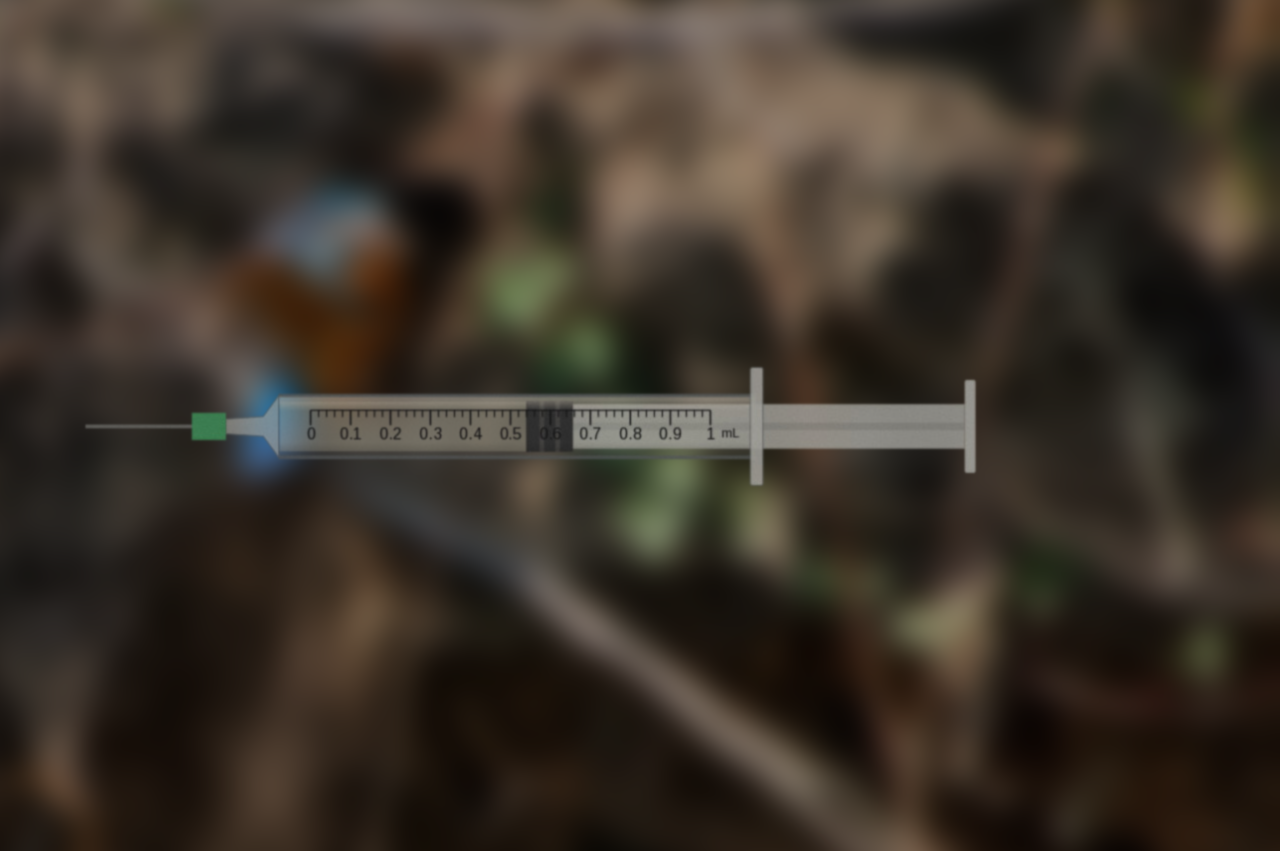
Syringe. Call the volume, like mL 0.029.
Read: mL 0.54
